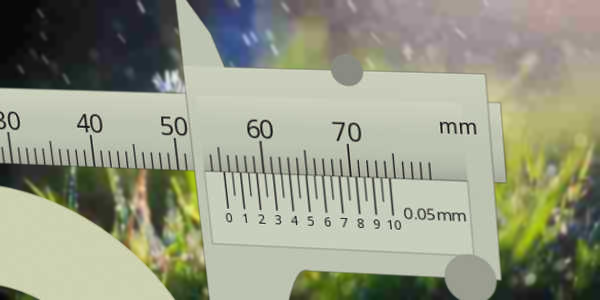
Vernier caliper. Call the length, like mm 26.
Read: mm 55.4
